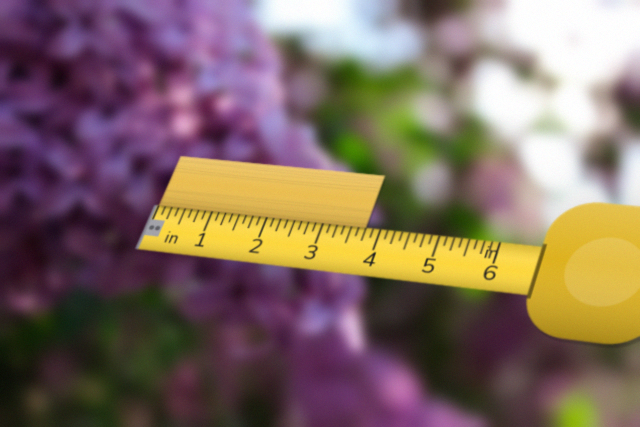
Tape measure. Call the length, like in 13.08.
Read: in 3.75
